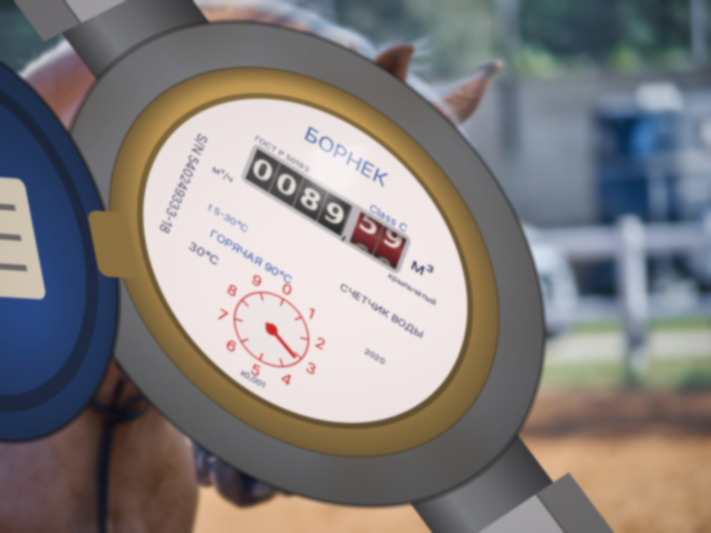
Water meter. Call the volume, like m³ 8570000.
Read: m³ 89.593
